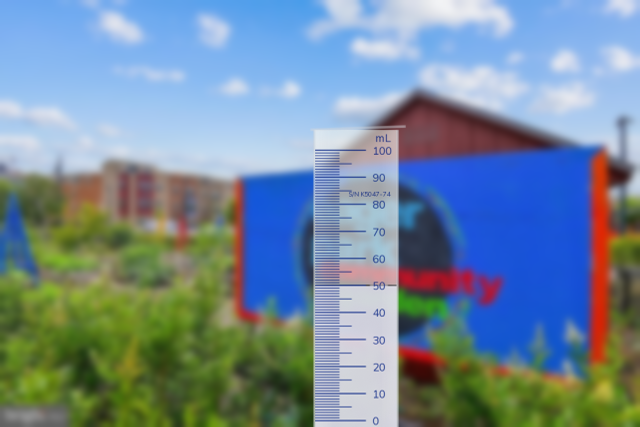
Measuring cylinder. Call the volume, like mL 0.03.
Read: mL 50
